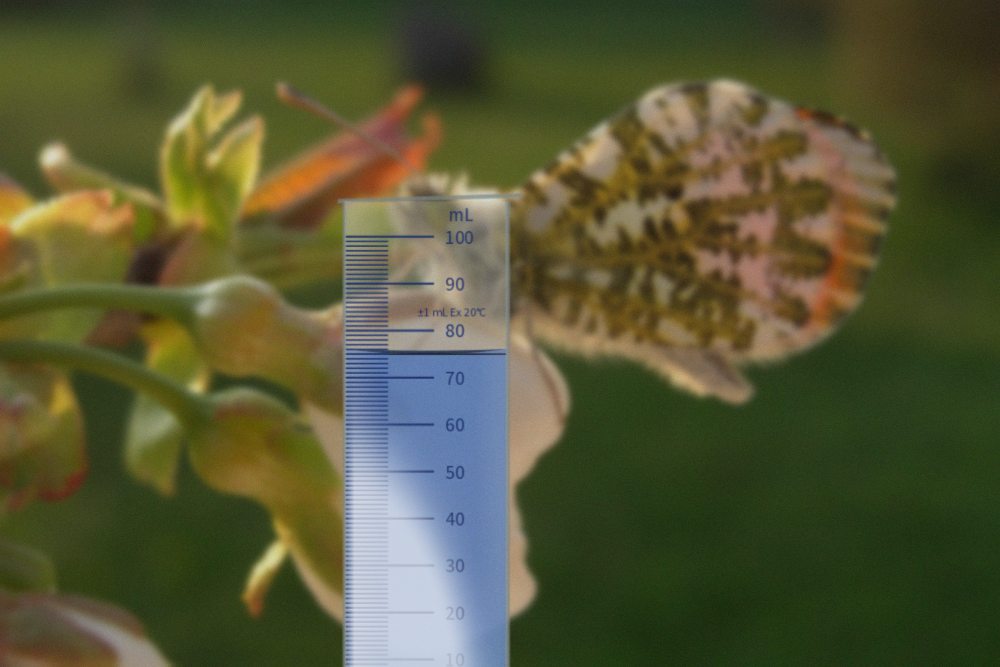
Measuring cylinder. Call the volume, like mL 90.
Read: mL 75
